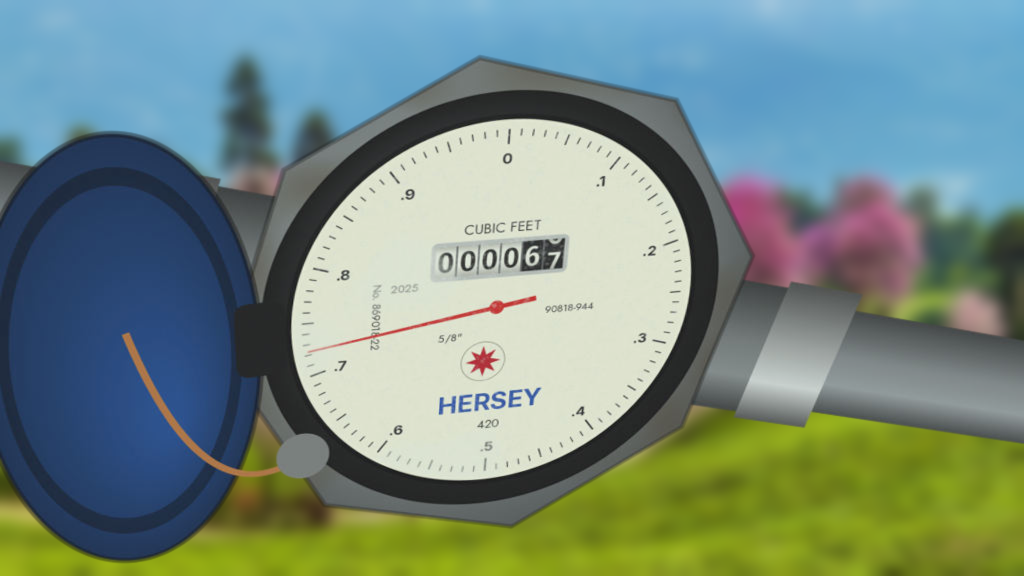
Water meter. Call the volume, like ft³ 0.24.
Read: ft³ 66.72
